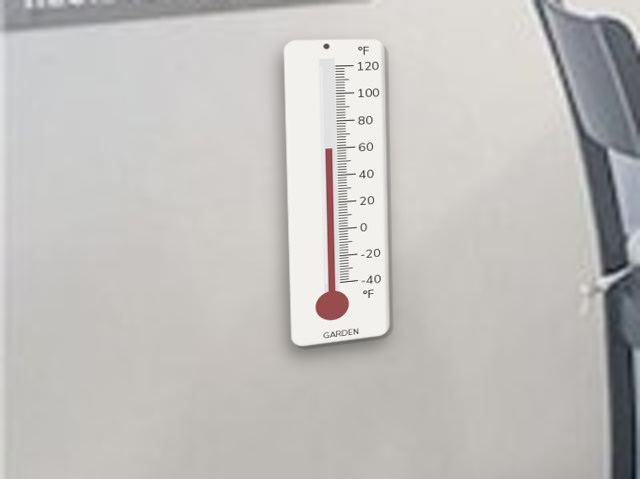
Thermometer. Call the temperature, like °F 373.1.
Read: °F 60
